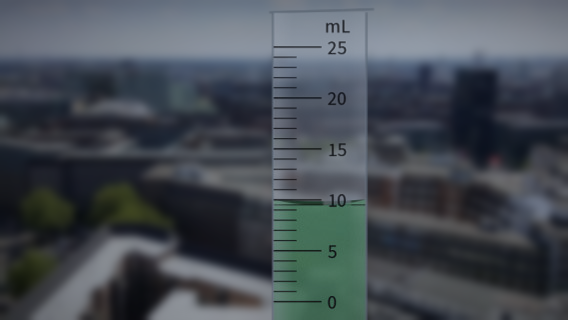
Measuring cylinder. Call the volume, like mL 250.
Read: mL 9.5
